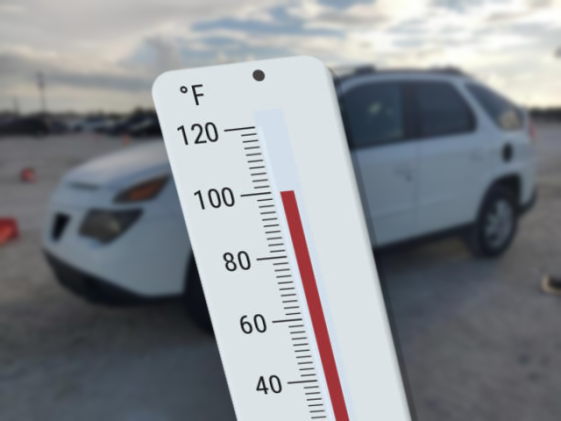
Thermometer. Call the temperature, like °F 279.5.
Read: °F 100
